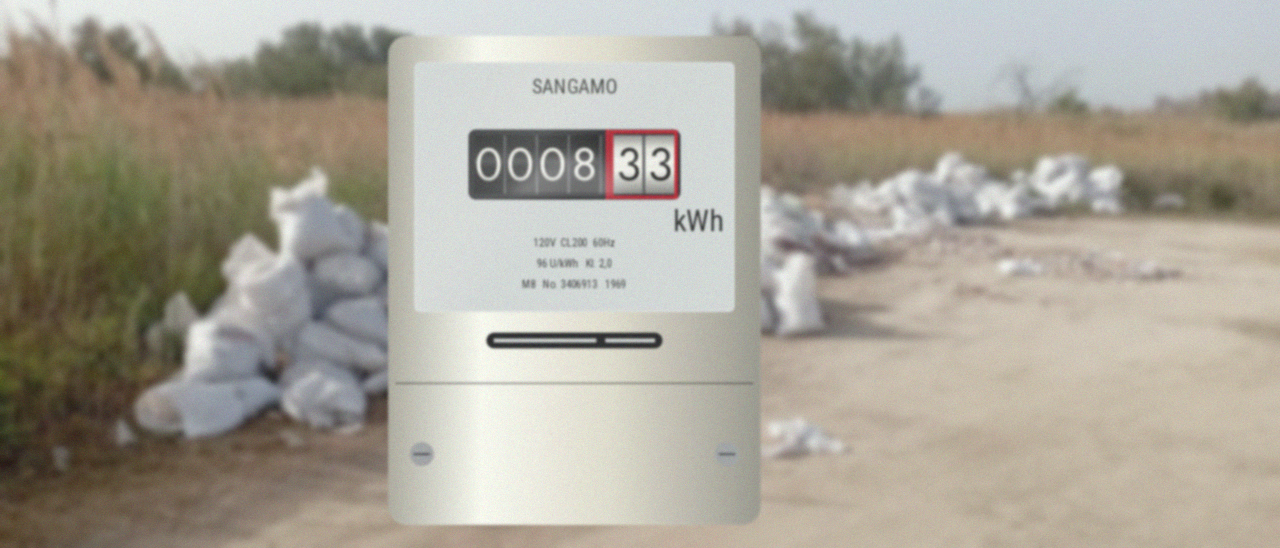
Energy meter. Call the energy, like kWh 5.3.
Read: kWh 8.33
